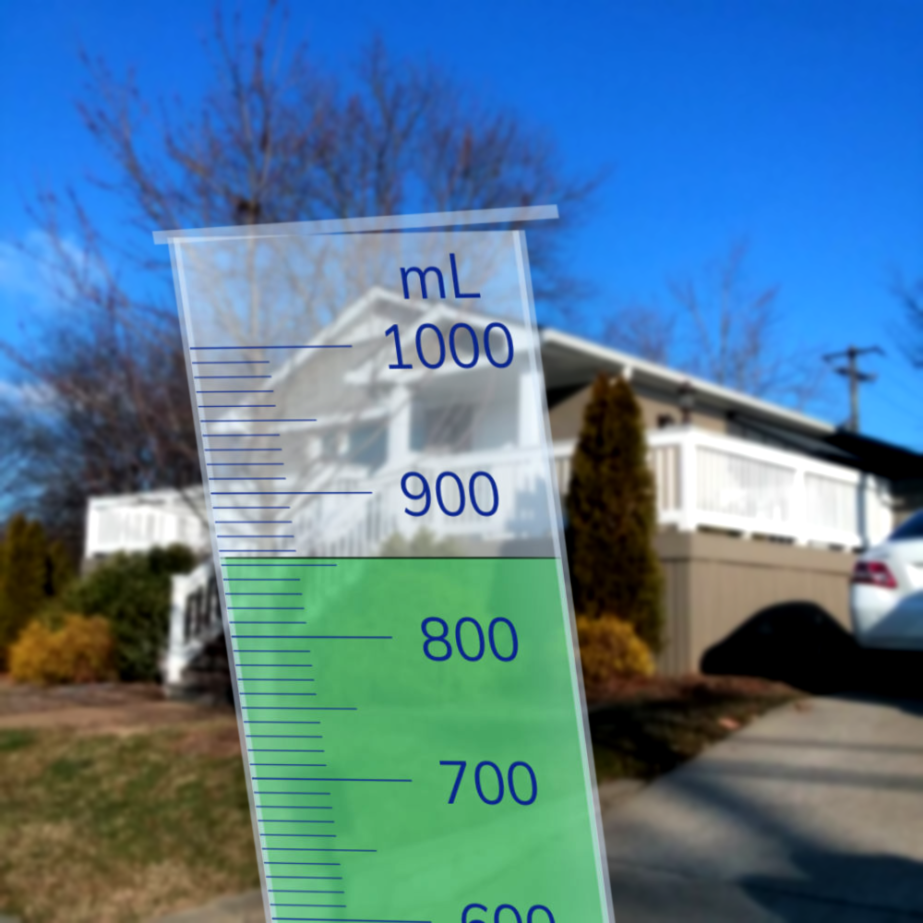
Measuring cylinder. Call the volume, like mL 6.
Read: mL 855
